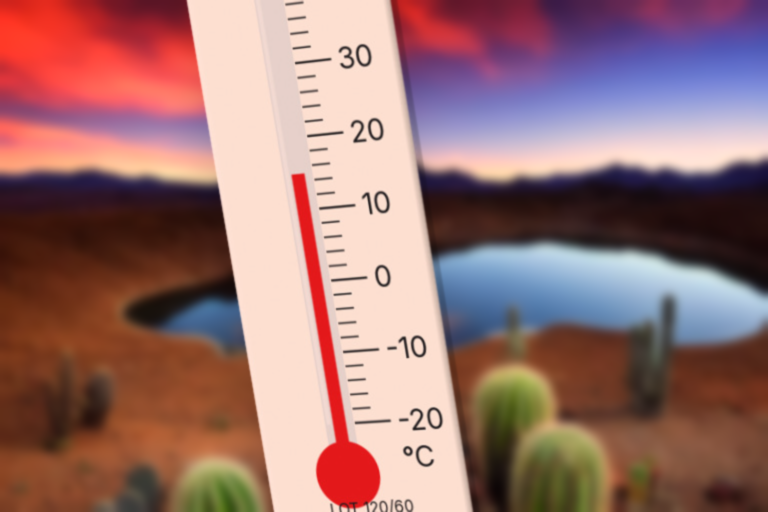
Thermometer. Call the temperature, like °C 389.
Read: °C 15
